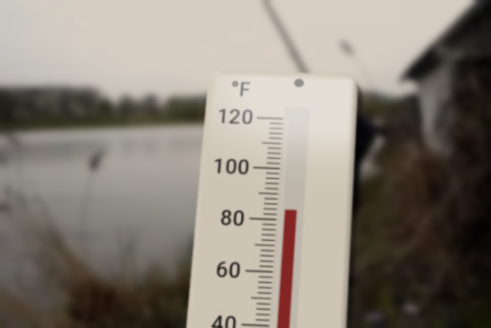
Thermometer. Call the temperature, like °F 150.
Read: °F 84
